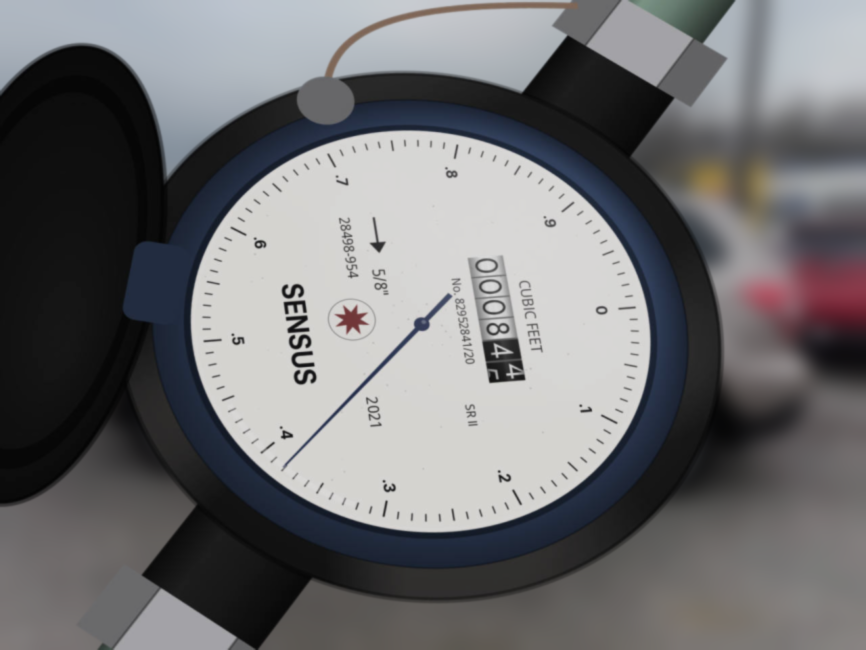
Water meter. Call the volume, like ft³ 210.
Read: ft³ 844.38
